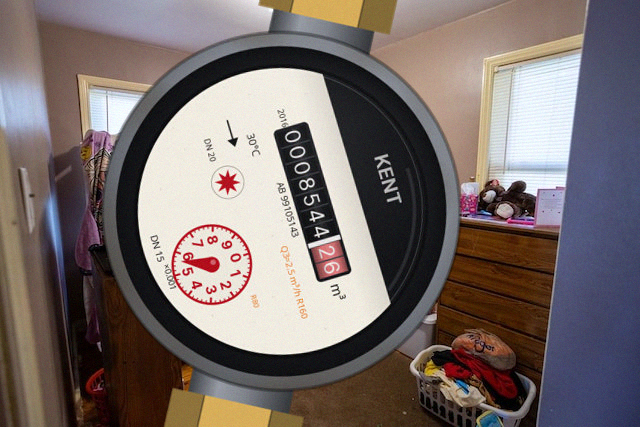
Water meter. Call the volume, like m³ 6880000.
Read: m³ 8544.265
